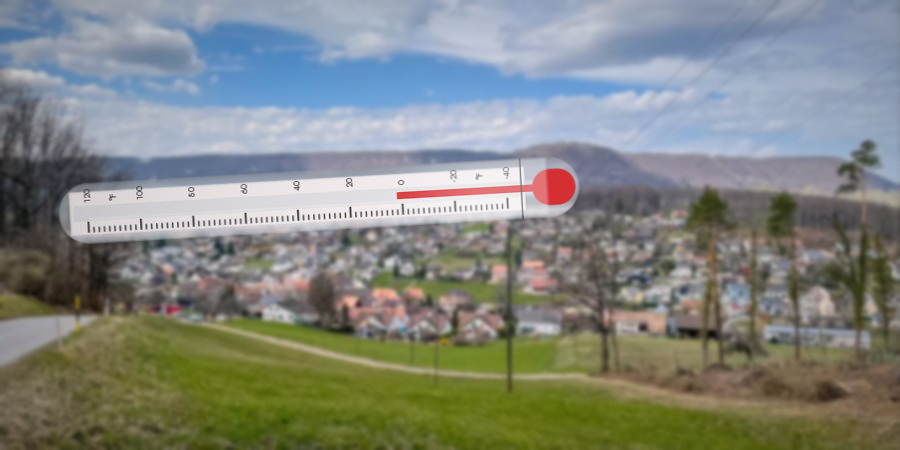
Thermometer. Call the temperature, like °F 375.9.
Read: °F 2
